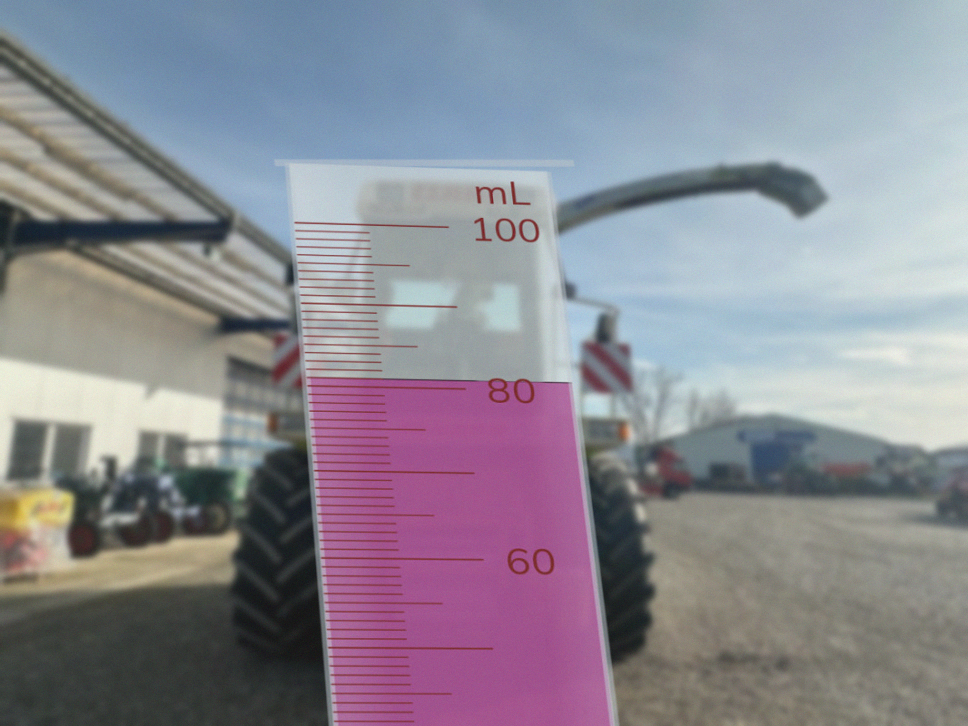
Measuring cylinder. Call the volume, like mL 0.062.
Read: mL 81
